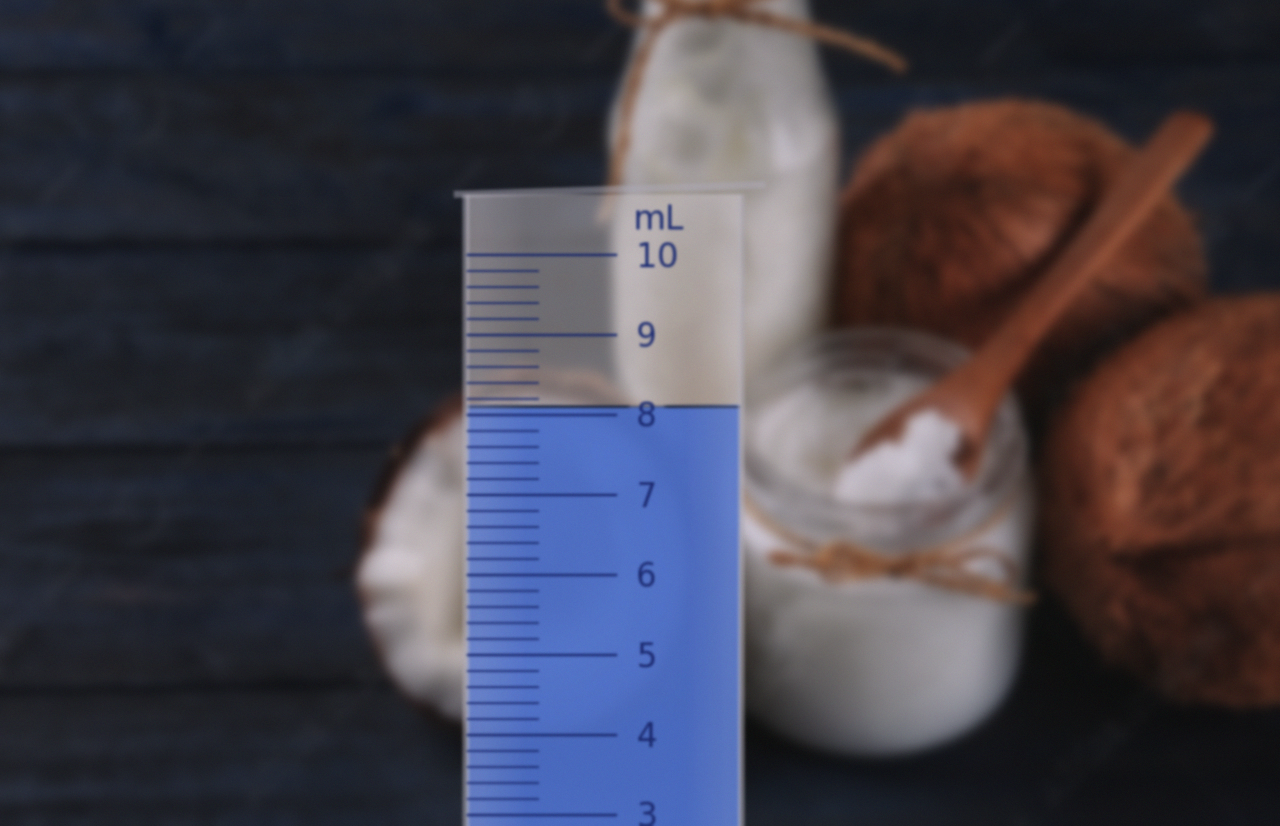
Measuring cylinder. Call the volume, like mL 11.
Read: mL 8.1
